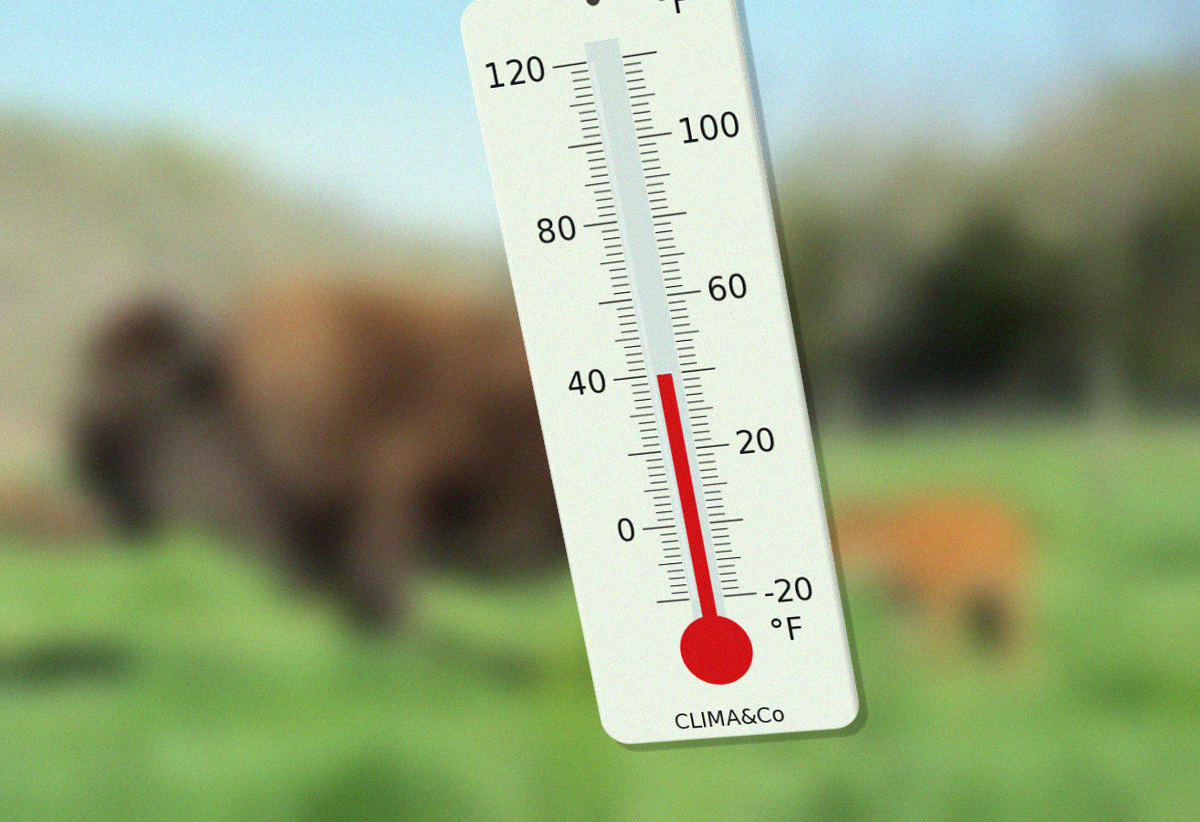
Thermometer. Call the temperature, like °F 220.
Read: °F 40
